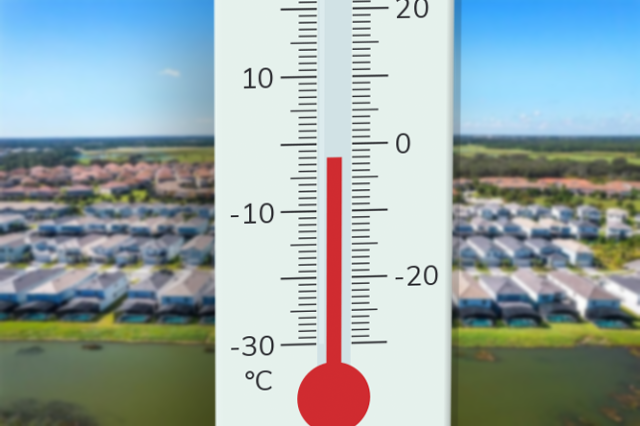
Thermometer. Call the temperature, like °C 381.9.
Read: °C -2
